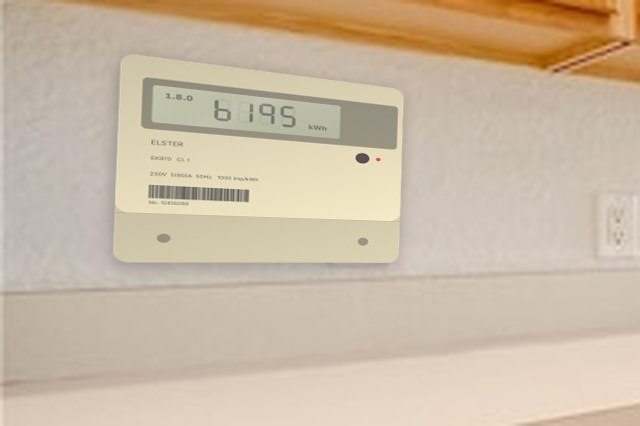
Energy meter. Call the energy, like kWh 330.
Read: kWh 6195
